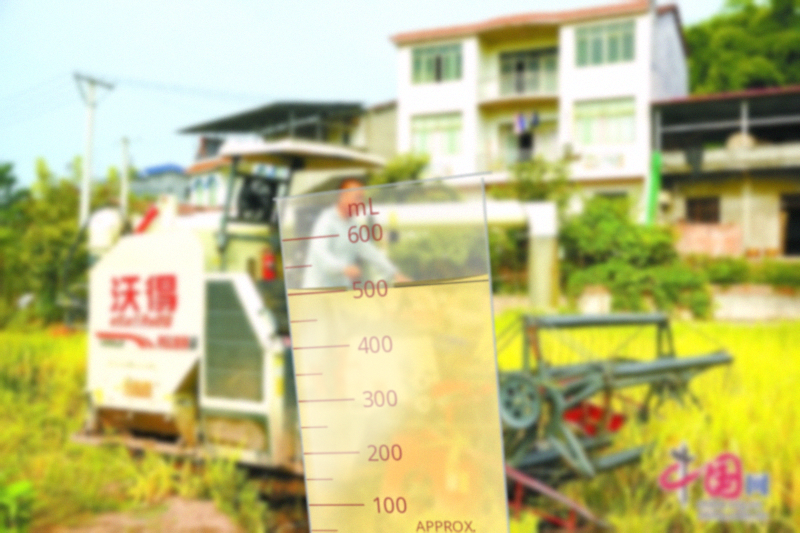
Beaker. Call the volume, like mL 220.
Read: mL 500
